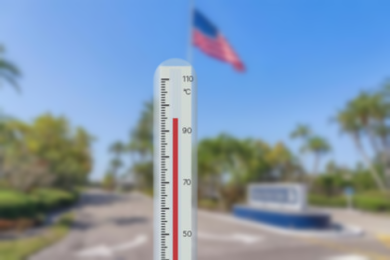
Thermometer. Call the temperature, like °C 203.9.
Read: °C 95
